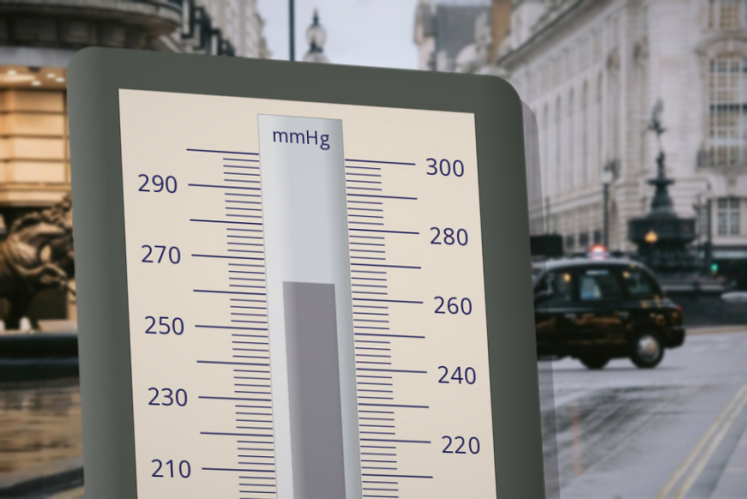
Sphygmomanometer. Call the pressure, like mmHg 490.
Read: mmHg 264
